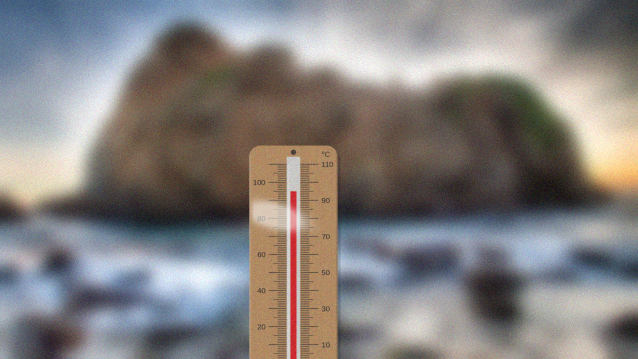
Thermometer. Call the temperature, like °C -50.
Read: °C 95
